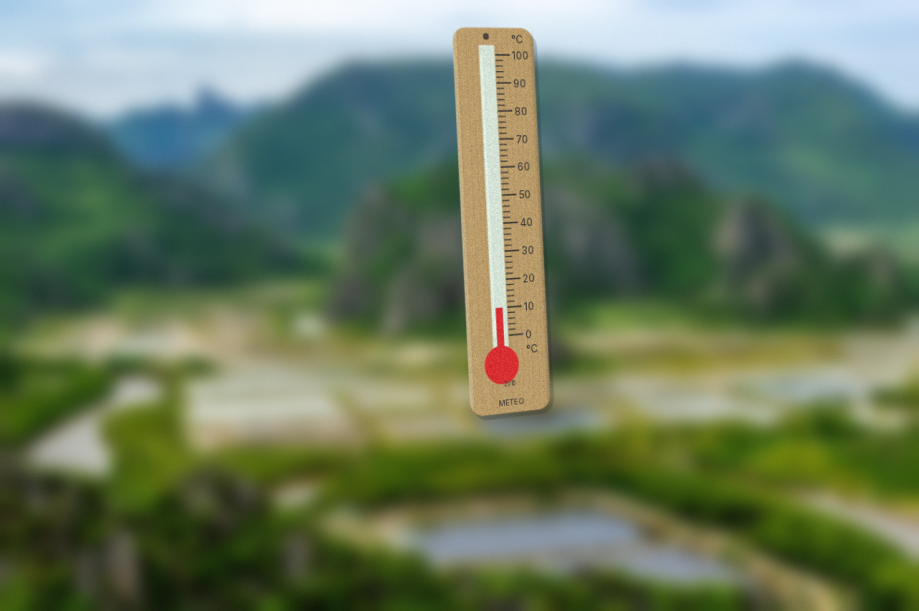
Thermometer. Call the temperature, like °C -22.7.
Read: °C 10
